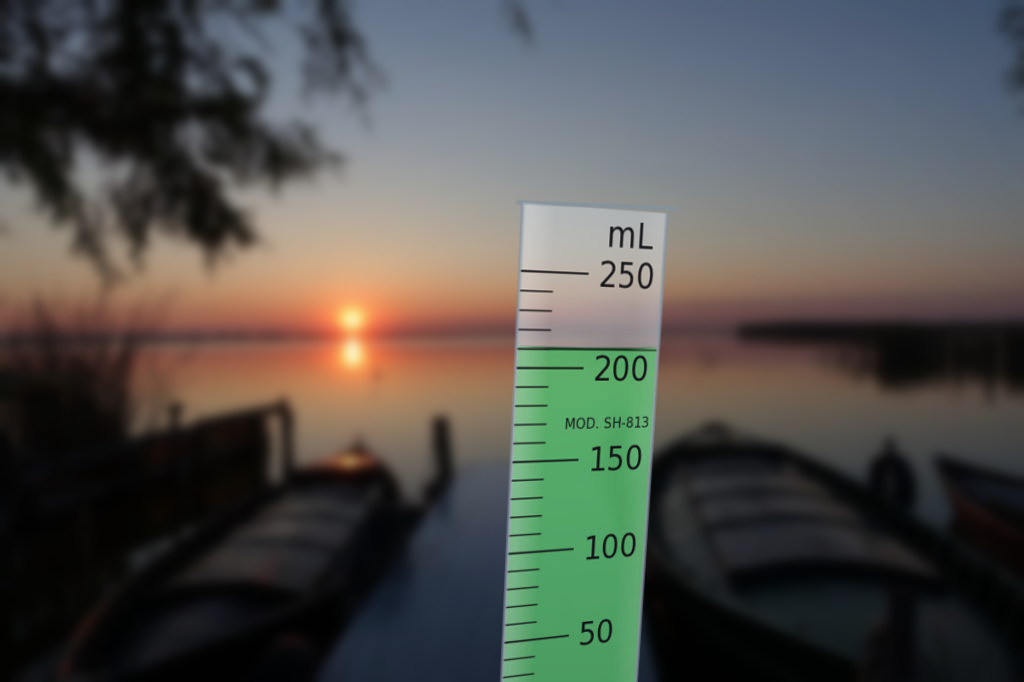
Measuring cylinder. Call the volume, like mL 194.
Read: mL 210
